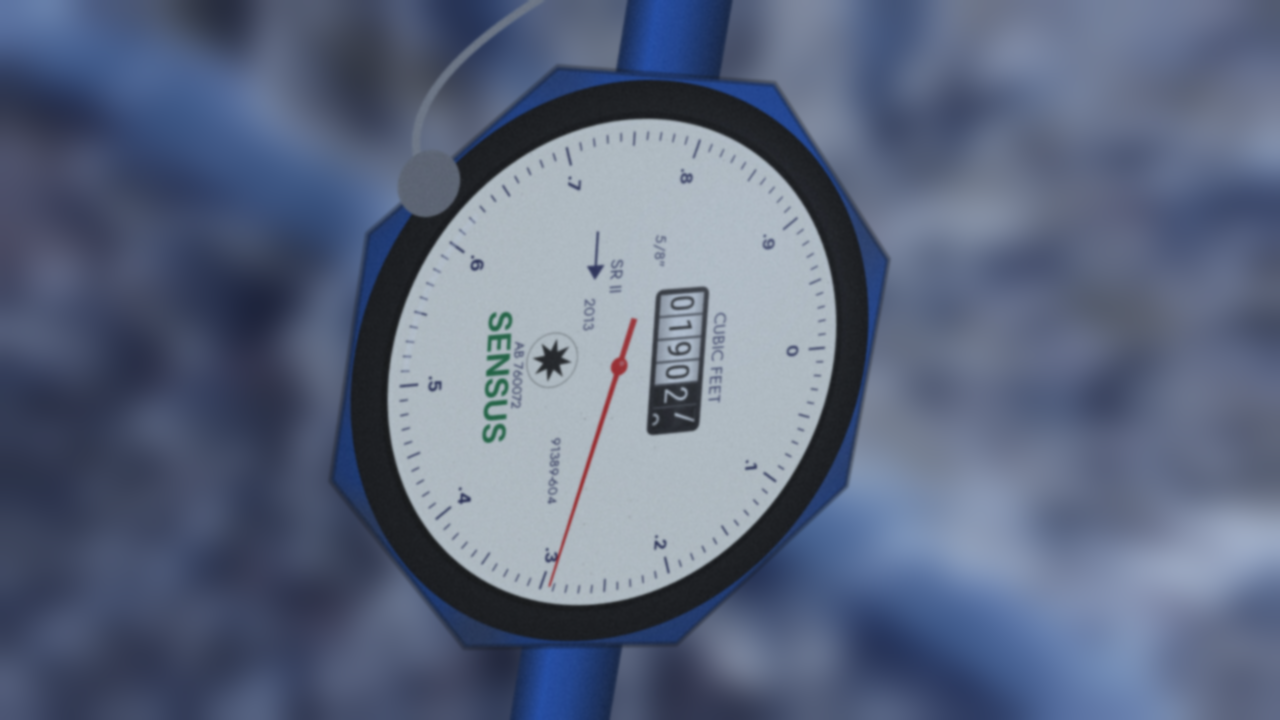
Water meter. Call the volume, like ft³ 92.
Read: ft³ 19027.29
